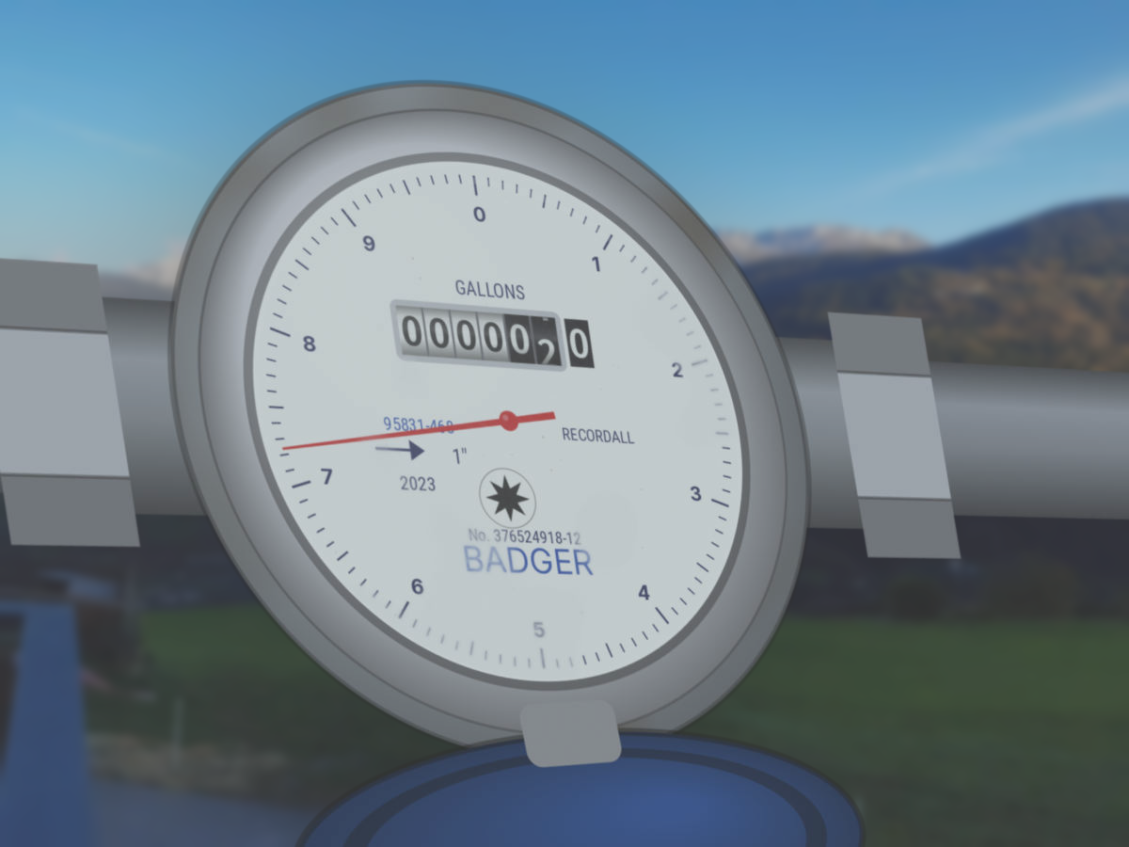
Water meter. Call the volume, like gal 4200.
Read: gal 17.2
